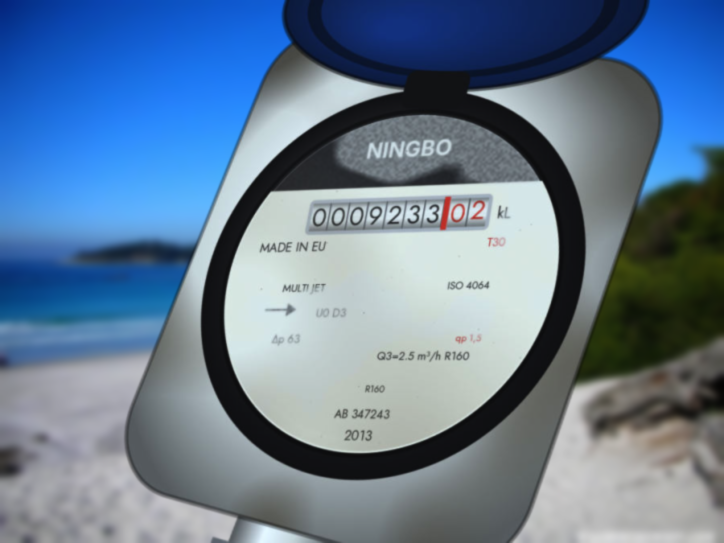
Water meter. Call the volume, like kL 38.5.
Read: kL 9233.02
